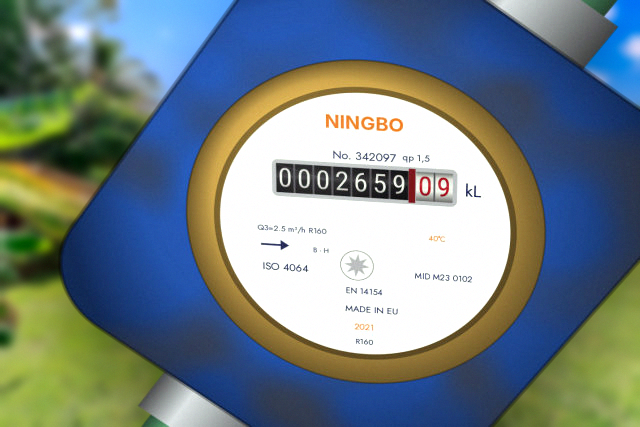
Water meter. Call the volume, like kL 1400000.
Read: kL 2659.09
